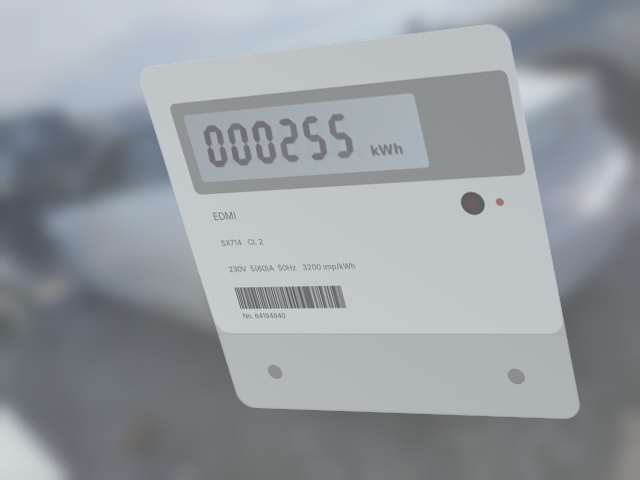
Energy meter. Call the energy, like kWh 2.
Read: kWh 255
